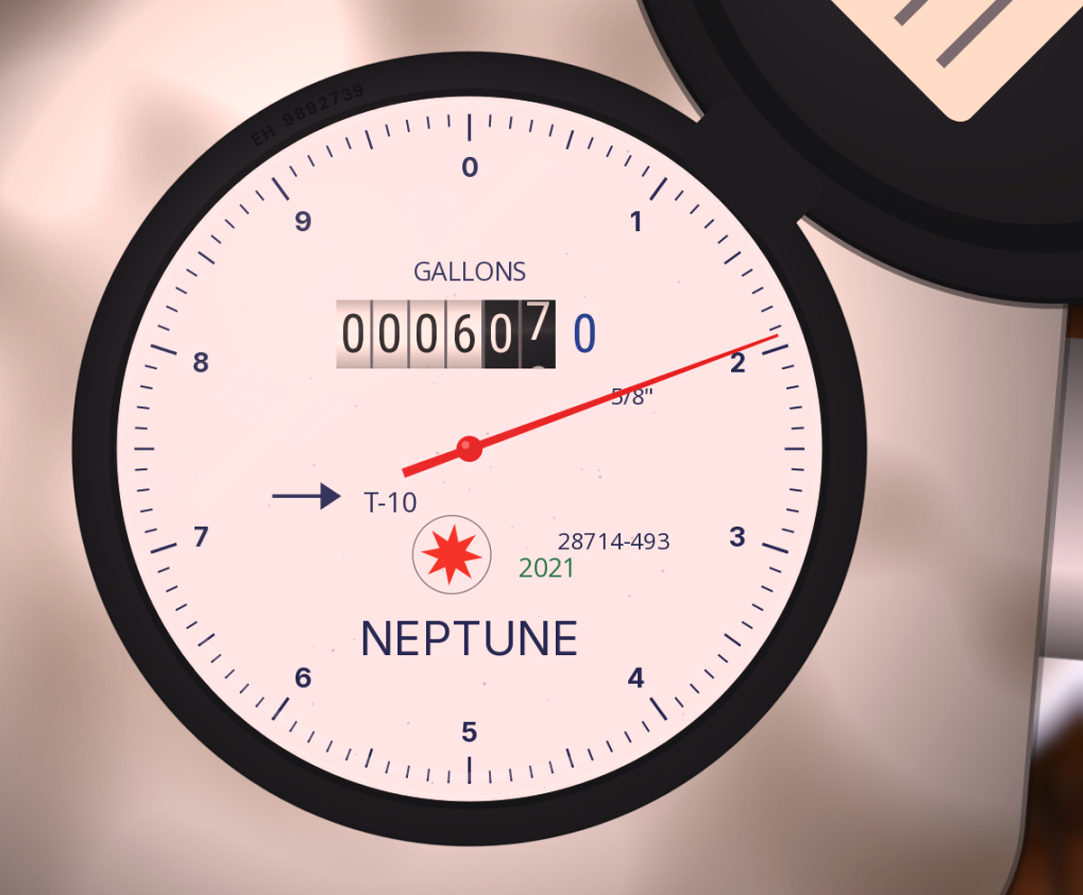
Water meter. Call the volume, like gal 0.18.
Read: gal 6071.9
